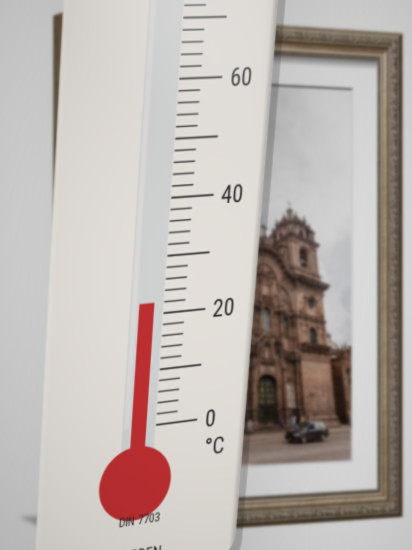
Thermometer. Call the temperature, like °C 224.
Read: °C 22
